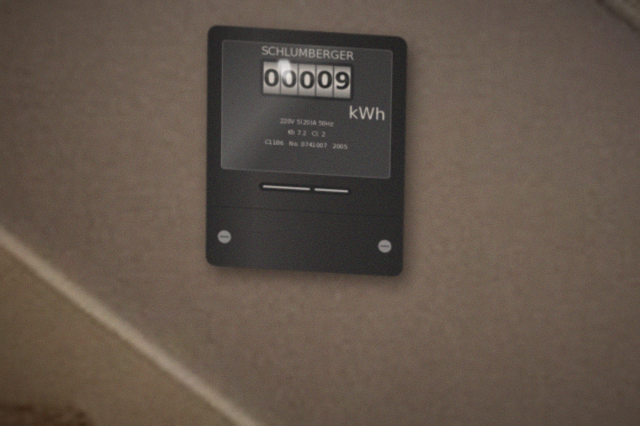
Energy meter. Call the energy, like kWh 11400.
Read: kWh 9
